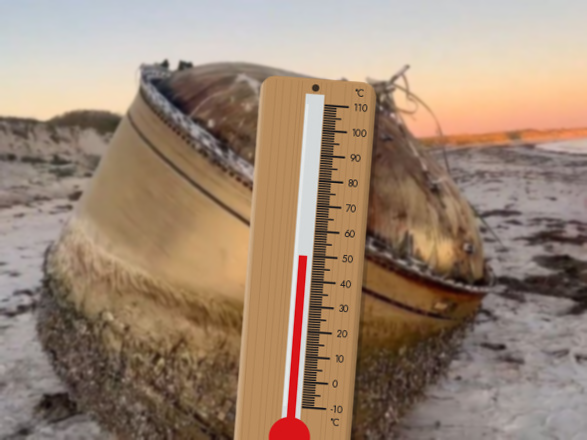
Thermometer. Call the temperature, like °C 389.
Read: °C 50
